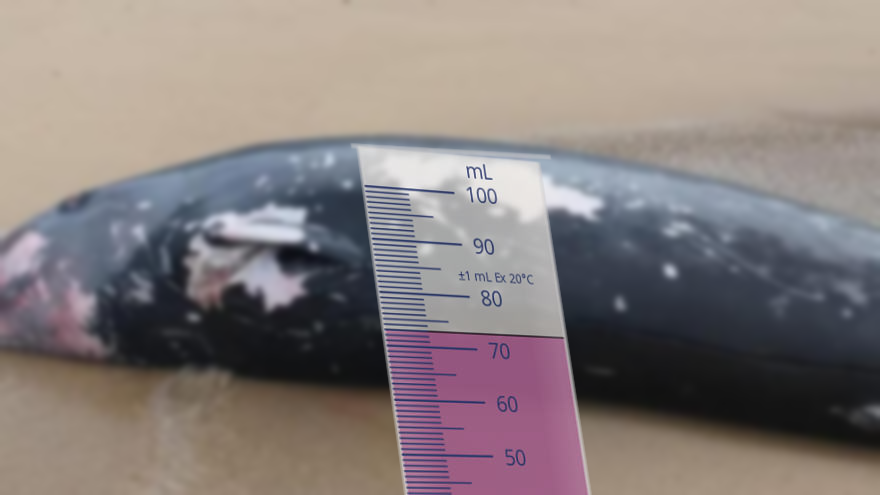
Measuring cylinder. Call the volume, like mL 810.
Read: mL 73
